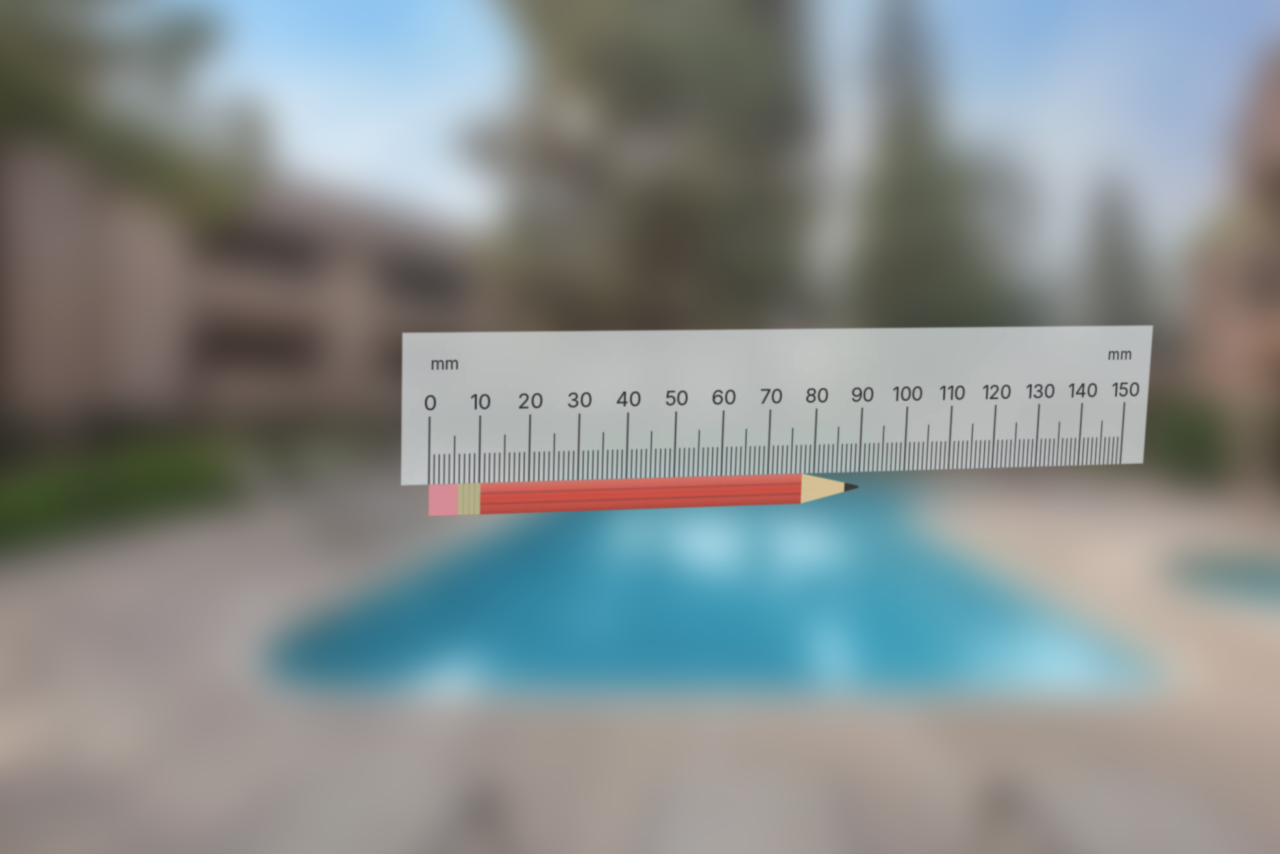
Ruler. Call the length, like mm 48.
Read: mm 90
